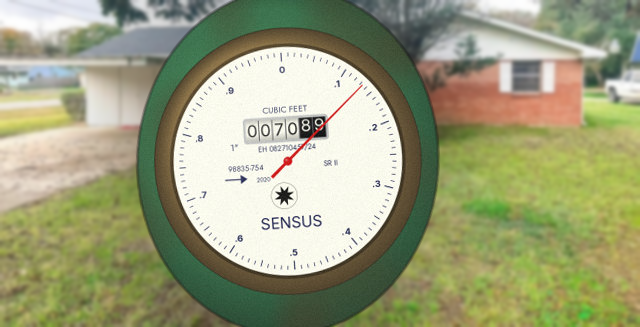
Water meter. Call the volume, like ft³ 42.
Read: ft³ 7089.13
